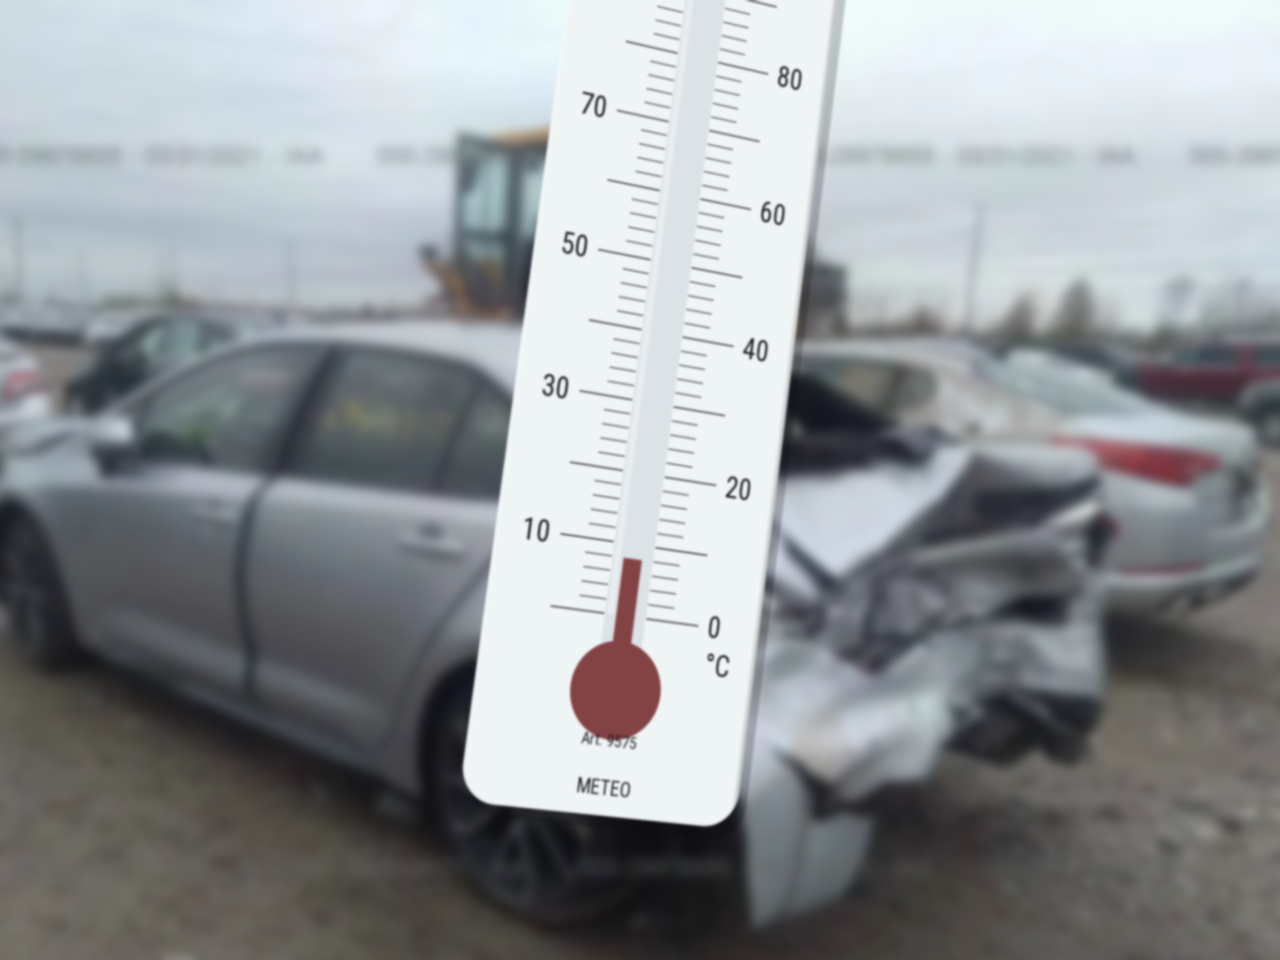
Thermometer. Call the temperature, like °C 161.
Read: °C 8
